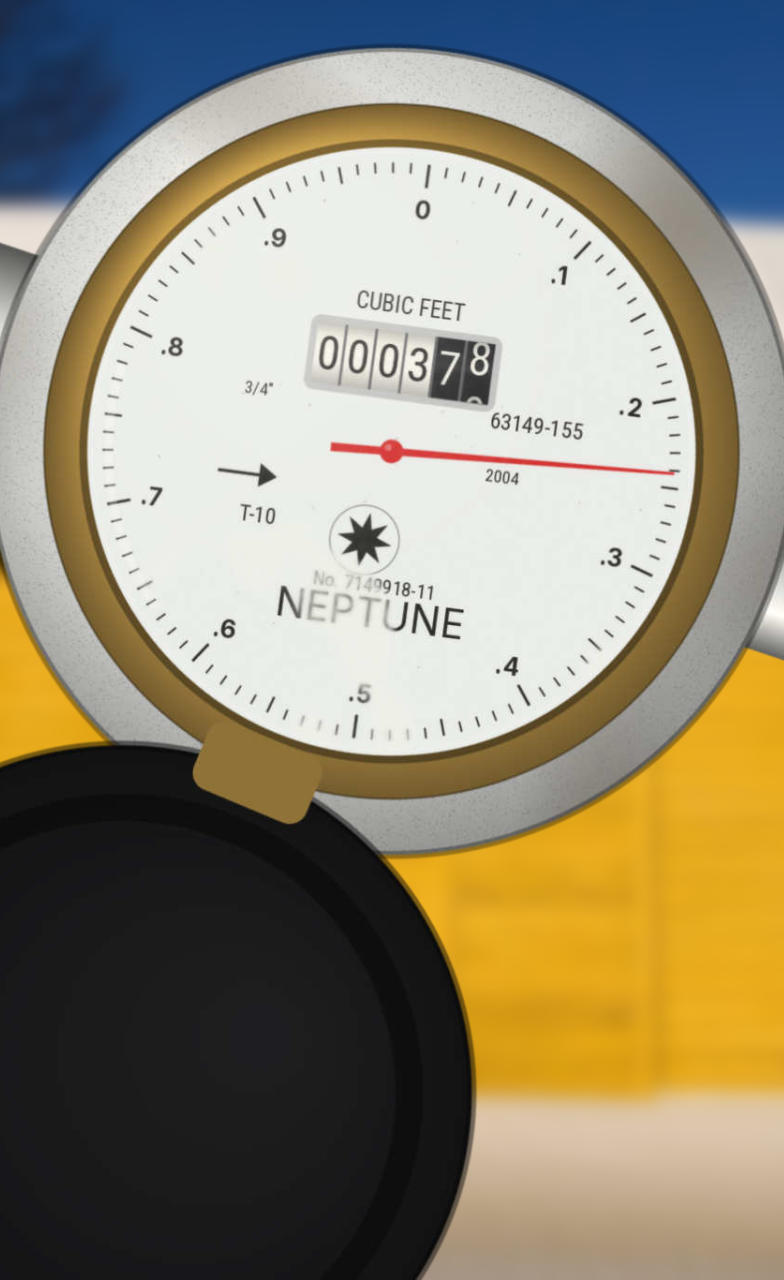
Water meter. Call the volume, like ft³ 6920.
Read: ft³ 378.24
